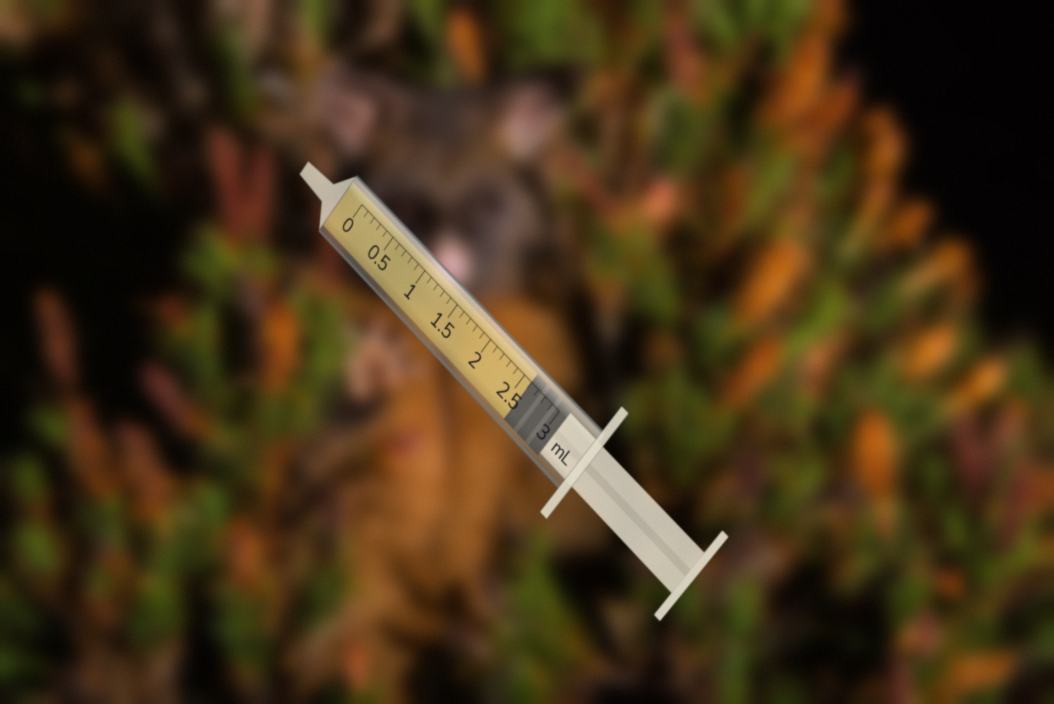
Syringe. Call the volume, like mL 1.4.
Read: mL 2.6
